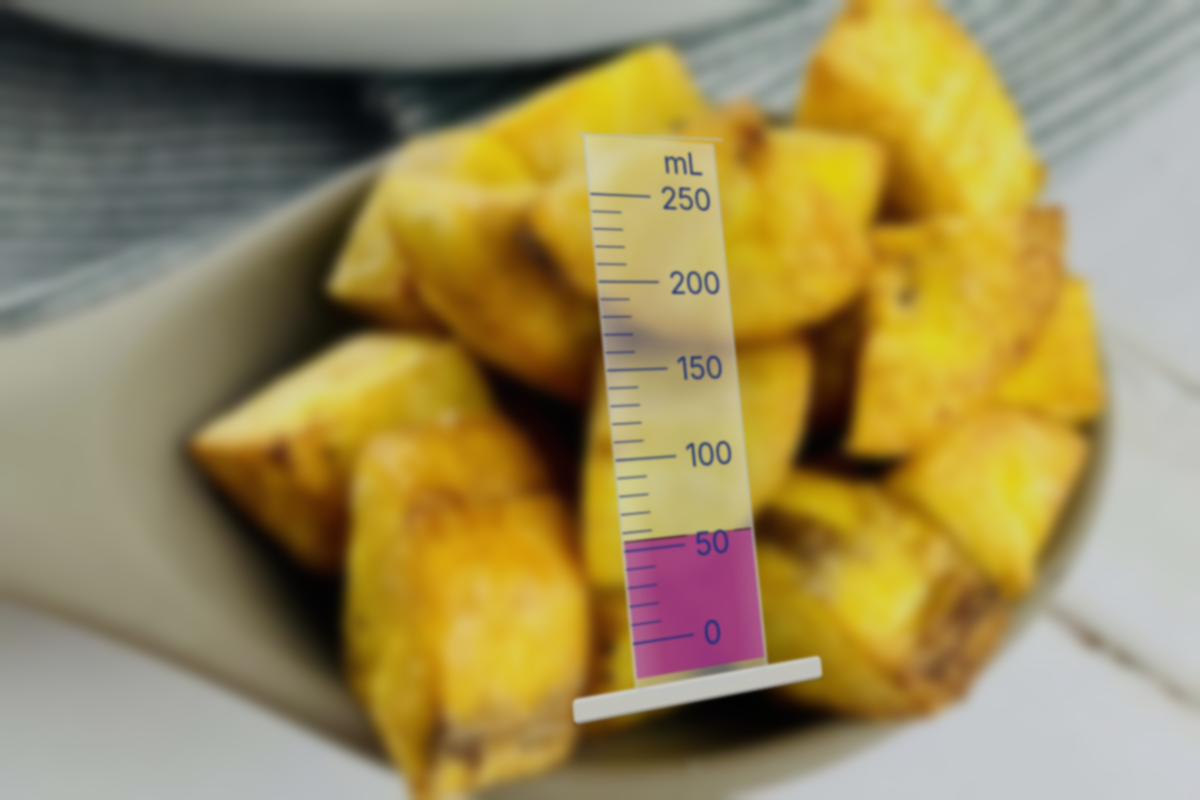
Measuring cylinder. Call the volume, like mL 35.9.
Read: mL 55
